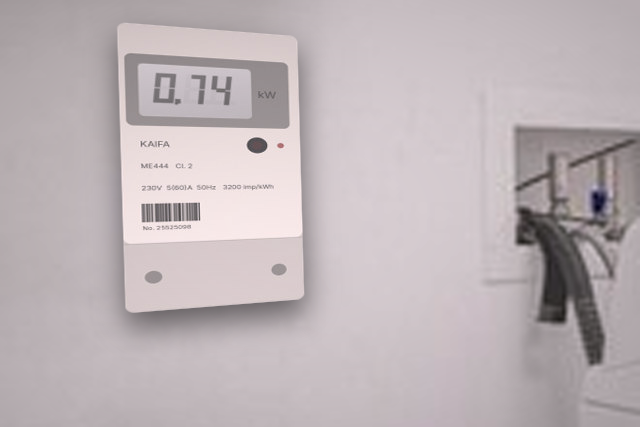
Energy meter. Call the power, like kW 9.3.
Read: kW 0.74
